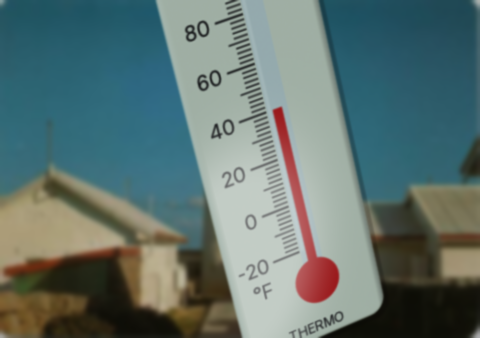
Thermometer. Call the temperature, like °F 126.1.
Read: °F 40
